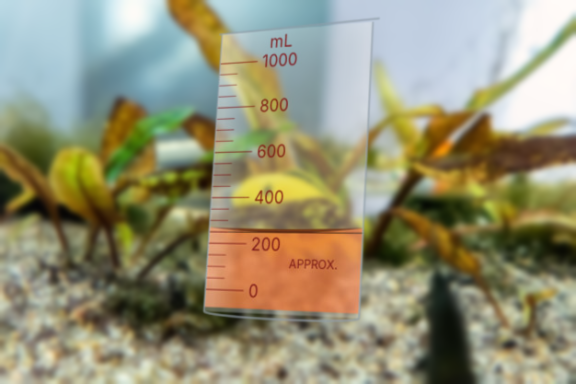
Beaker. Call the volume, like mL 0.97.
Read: mL 250
